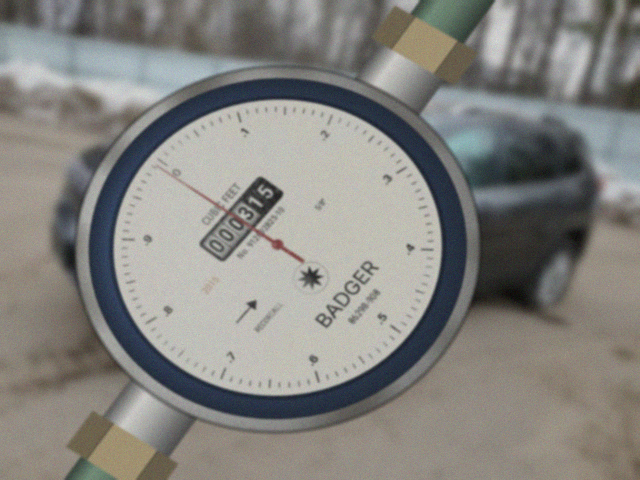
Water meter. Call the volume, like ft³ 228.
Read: ft³ 314.99
